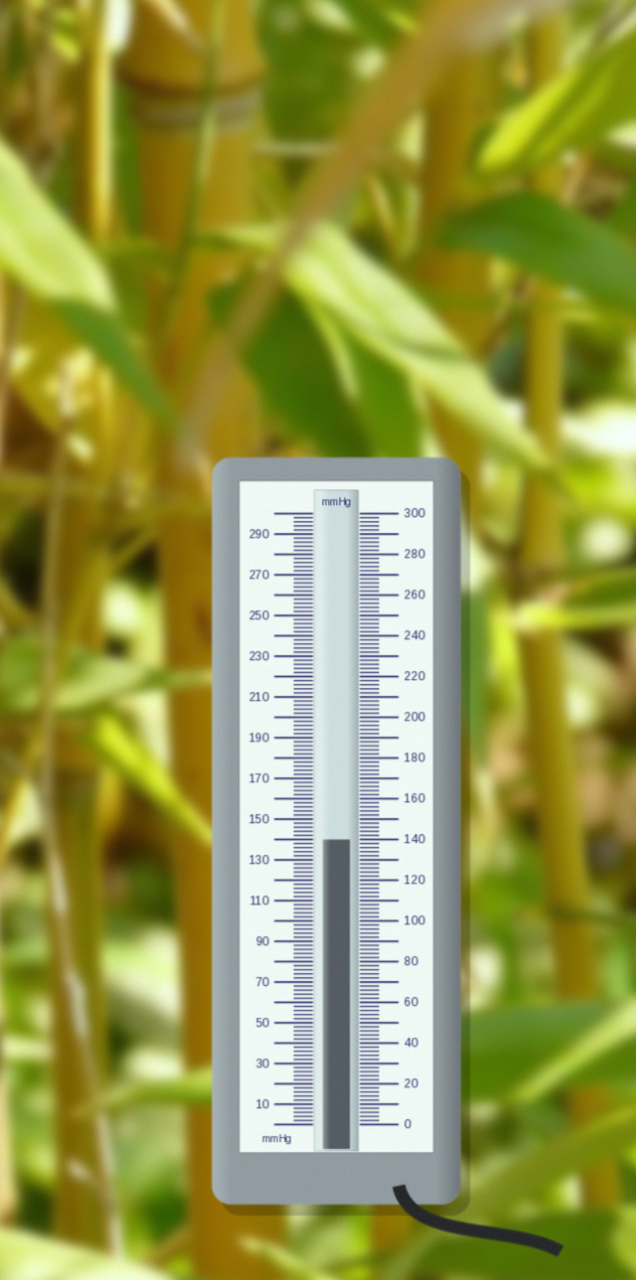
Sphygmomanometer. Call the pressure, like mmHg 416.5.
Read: mmHg 140
